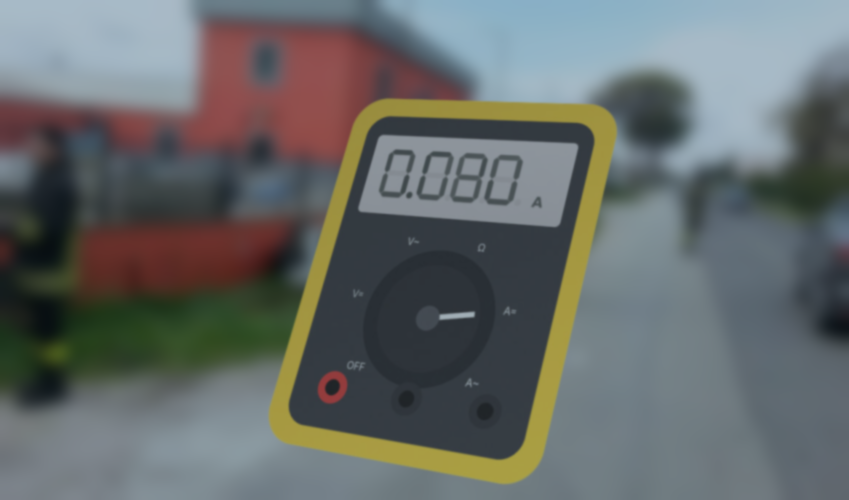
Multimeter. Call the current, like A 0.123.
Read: A 0.080
